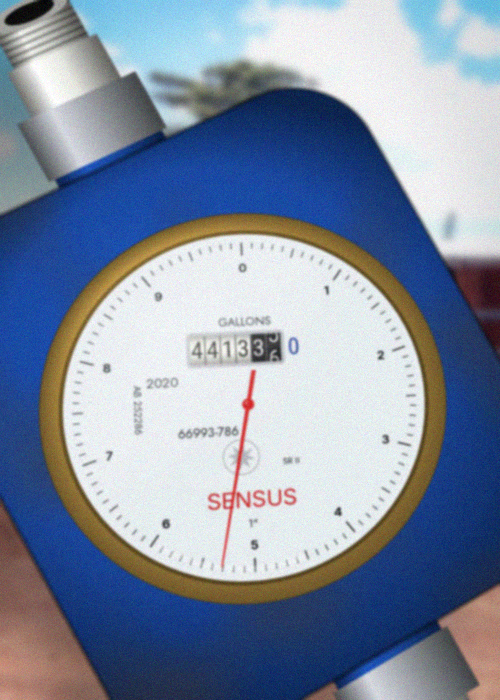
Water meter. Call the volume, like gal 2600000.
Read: gal 4413355.3
